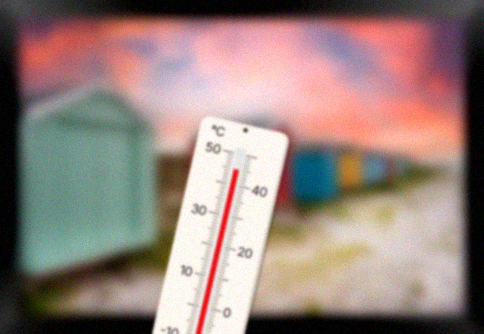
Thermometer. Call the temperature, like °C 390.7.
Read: °C 45
